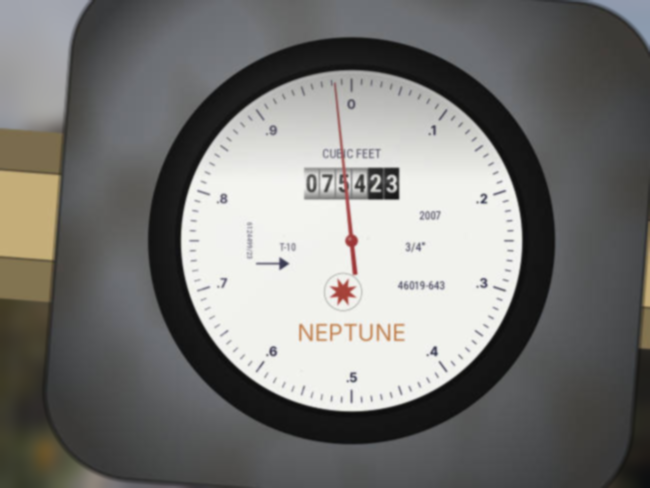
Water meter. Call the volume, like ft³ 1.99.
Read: ft³ 75422.98
